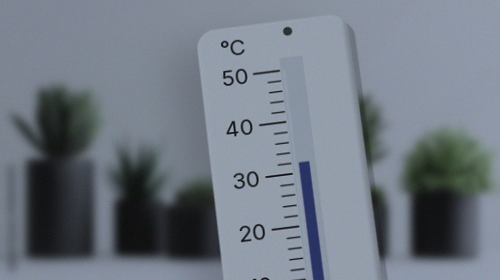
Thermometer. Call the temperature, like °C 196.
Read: °C 32
